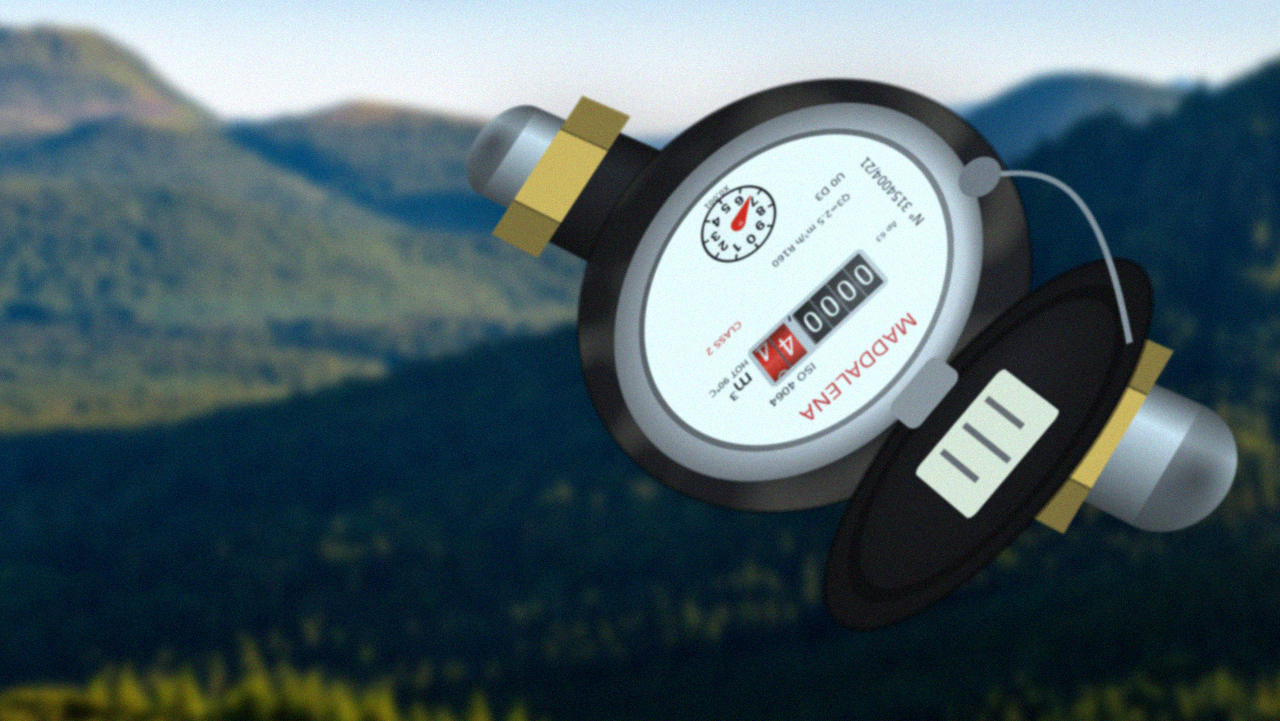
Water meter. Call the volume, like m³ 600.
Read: m³ 0.436
